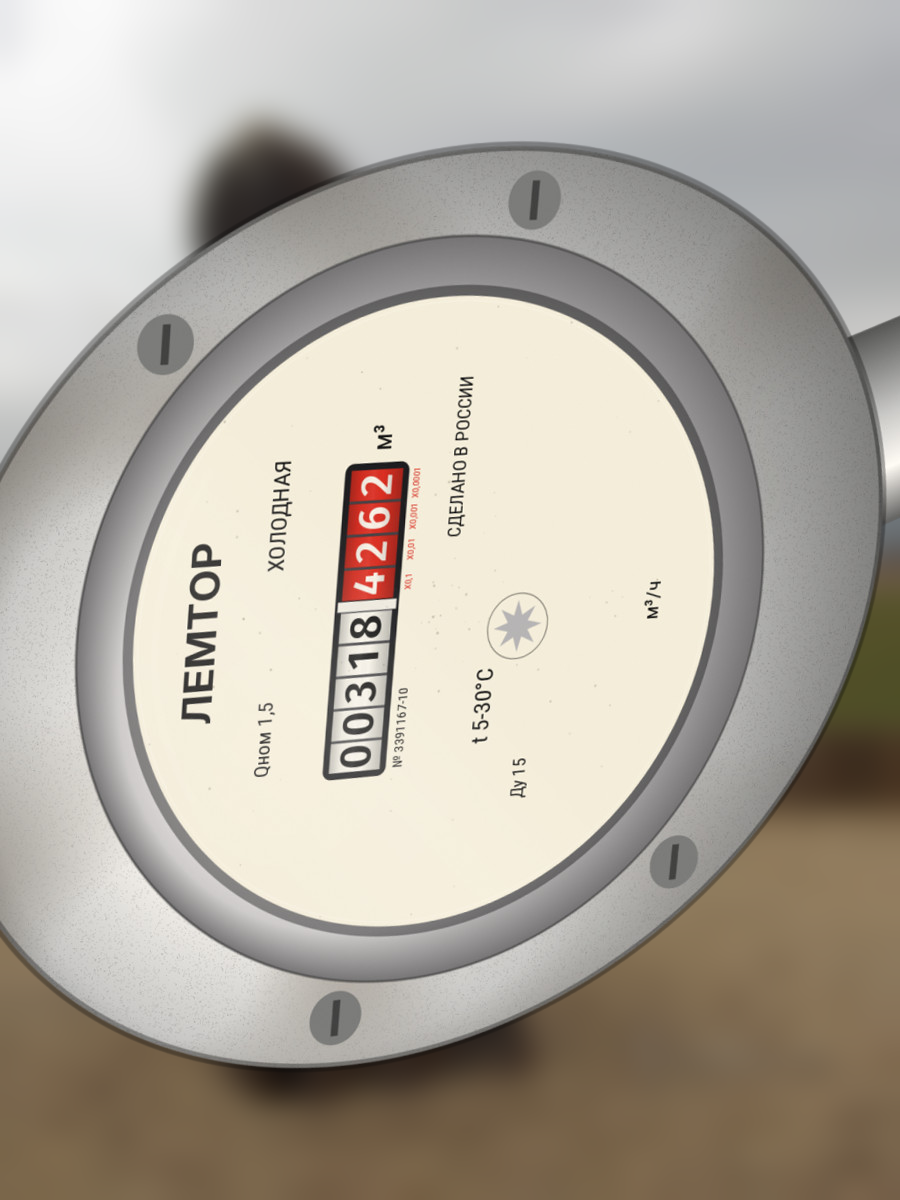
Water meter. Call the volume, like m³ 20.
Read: m³ 318.4262
